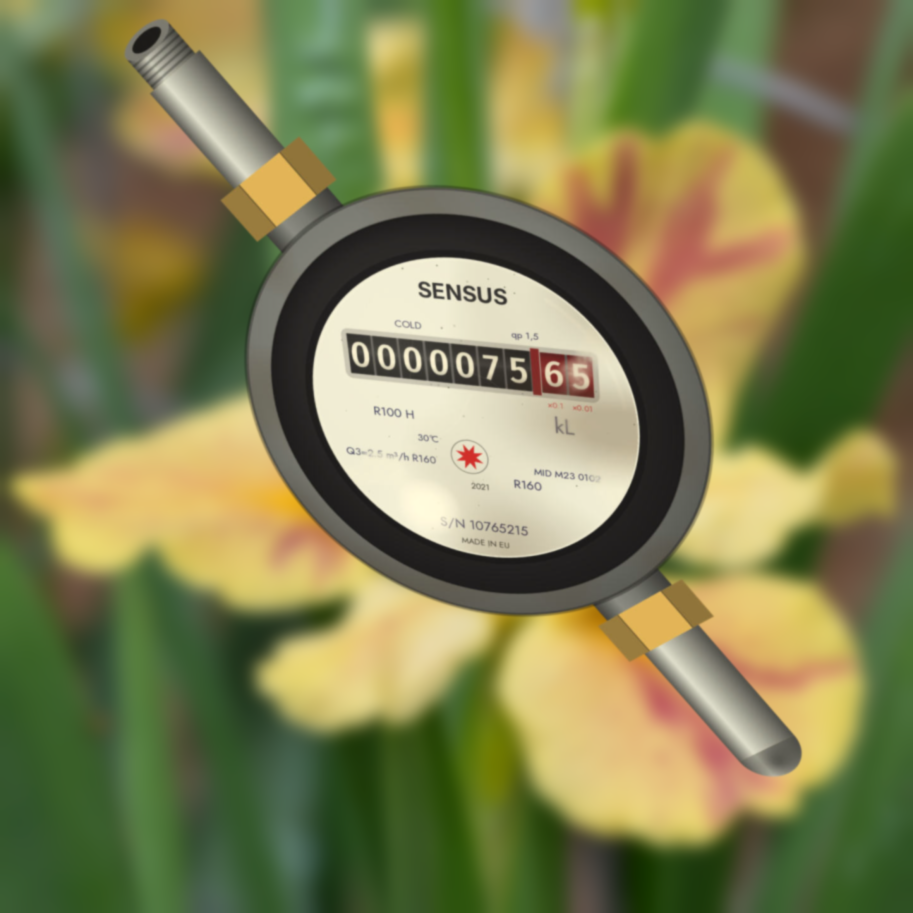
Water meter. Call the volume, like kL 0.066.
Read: kL 75.65
